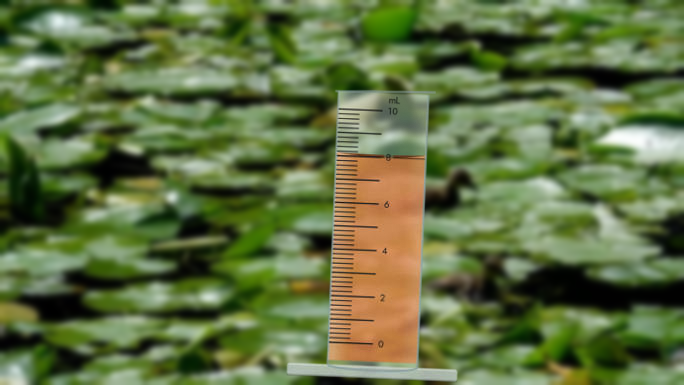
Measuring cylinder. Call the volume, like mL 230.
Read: mL 8
